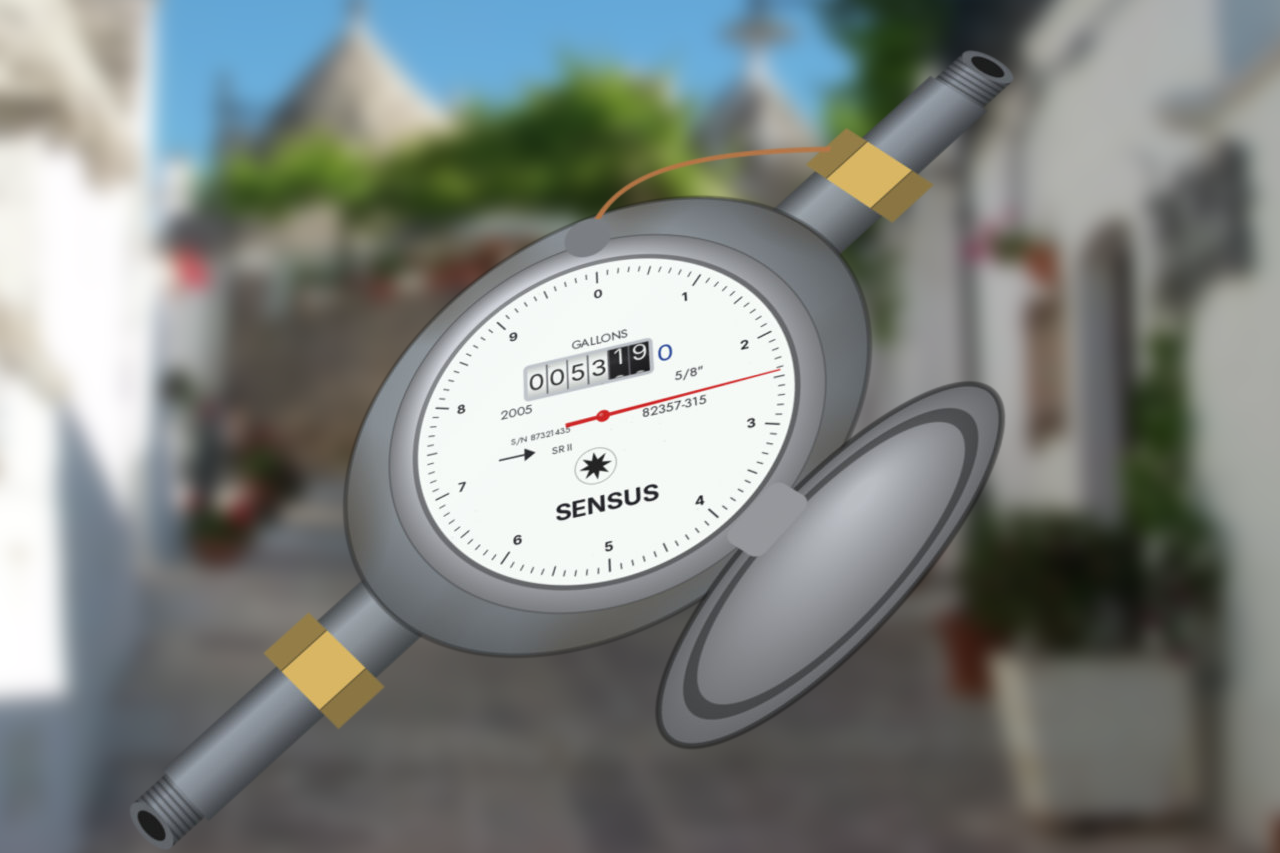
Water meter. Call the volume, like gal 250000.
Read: gal 53192.4
